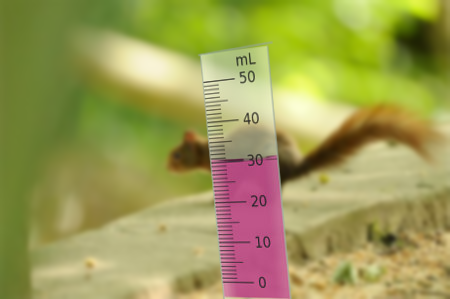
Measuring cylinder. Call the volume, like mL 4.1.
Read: mL 30
